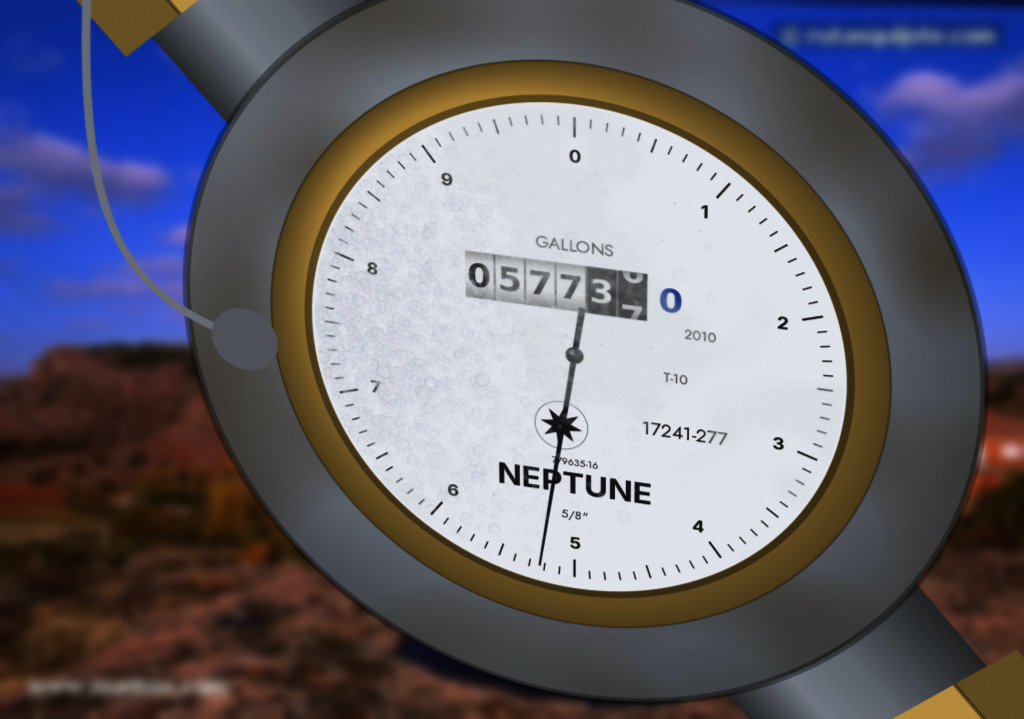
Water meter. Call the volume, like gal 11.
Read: gal 577365.2
